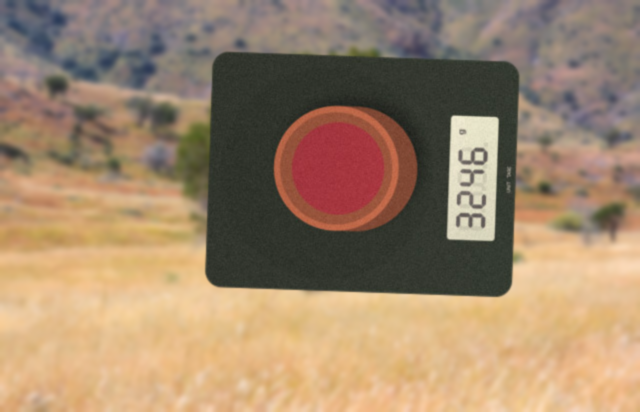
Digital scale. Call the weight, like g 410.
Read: g 3246
